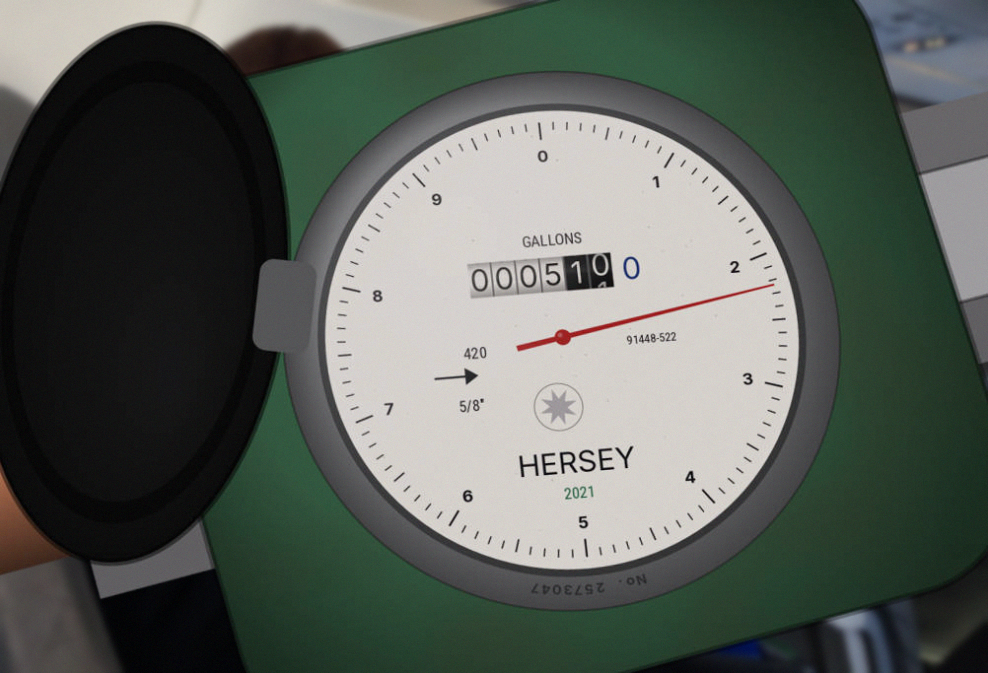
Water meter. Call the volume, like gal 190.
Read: gal 5102.2
